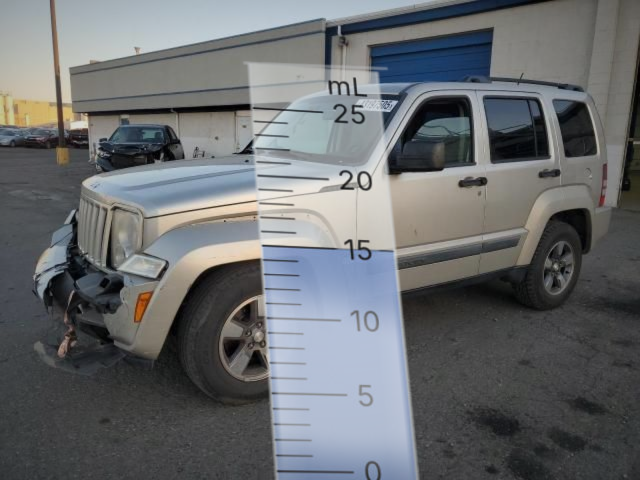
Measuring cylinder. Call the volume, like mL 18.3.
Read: mL 15
